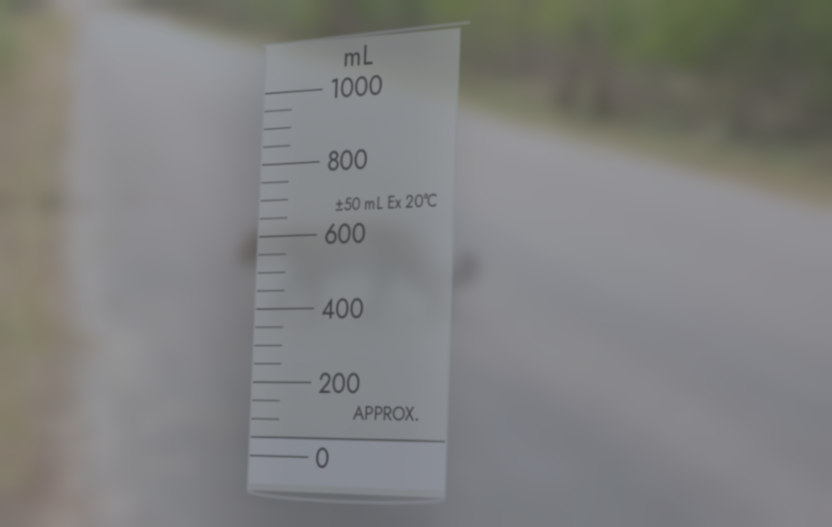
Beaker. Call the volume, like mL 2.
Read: mL 50
